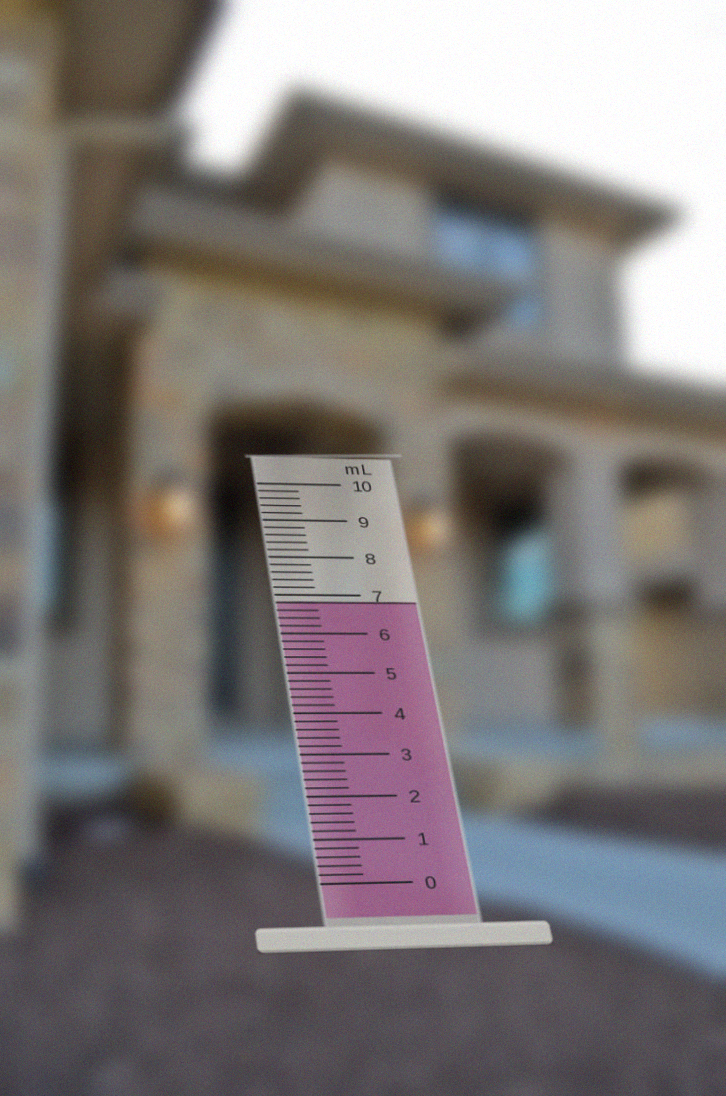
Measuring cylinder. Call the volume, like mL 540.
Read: mL 6.8
